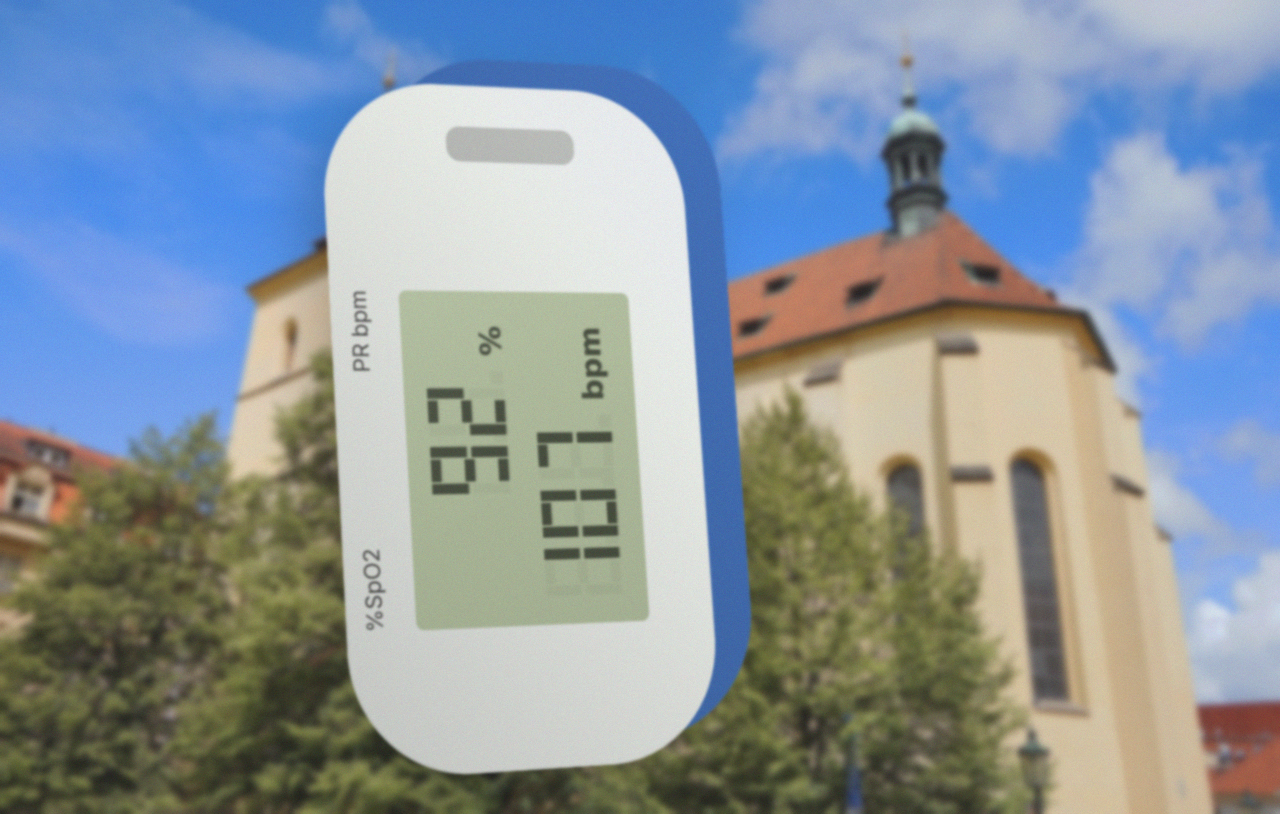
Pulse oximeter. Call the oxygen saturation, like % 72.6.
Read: % 92
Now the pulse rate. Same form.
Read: bpm 107
